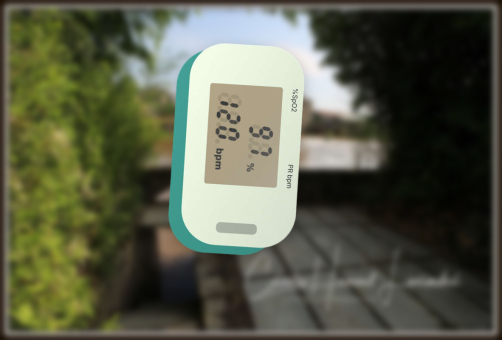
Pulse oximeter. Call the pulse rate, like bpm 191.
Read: bpm 120
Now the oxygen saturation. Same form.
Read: % 97
